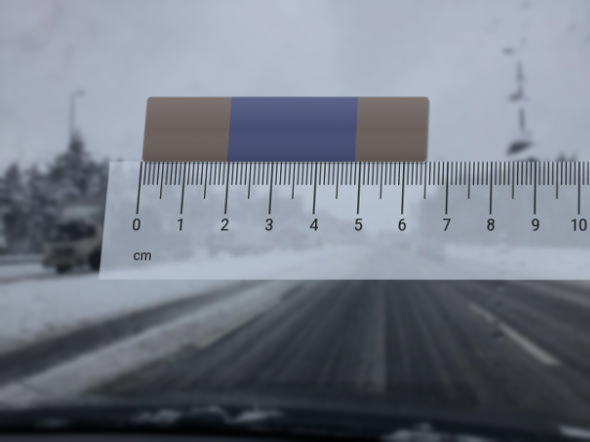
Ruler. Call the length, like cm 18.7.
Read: cm 6.5
